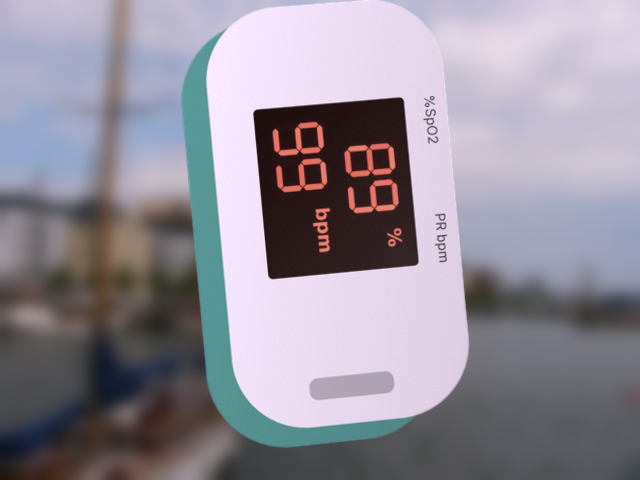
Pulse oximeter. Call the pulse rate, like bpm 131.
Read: bpm 99
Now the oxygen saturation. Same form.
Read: % 89
